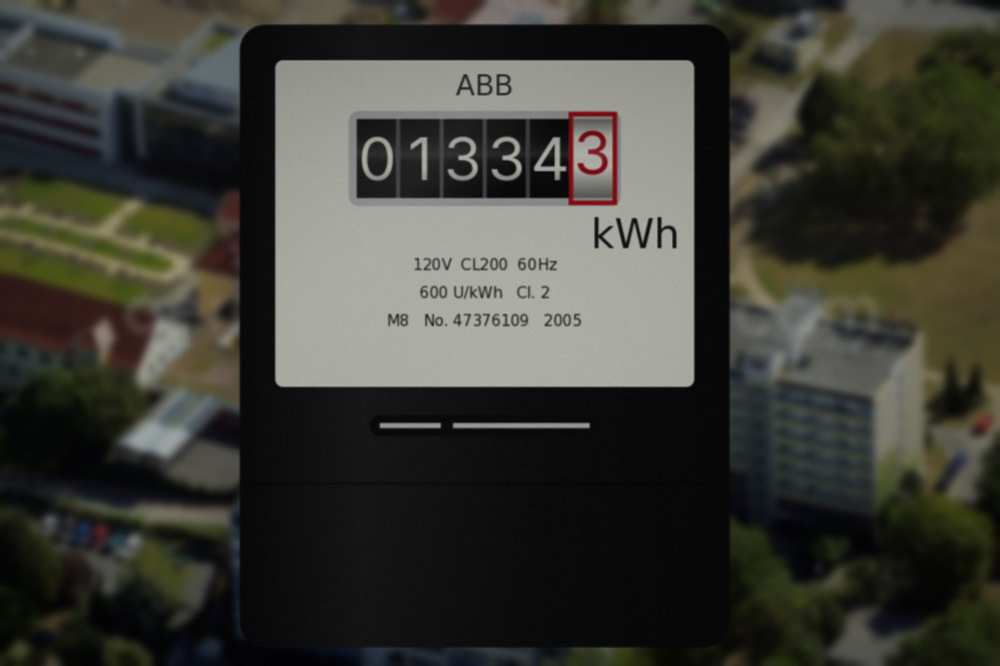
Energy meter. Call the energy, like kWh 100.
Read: kWh 1334.3
